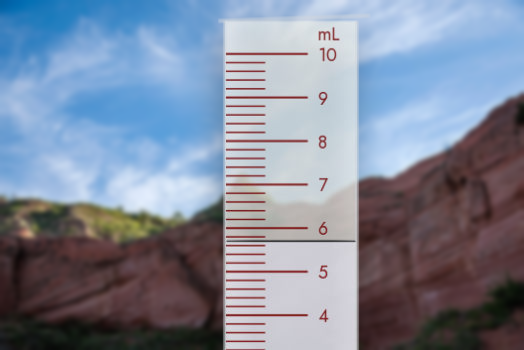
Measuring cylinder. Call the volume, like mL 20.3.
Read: mL 5.7
